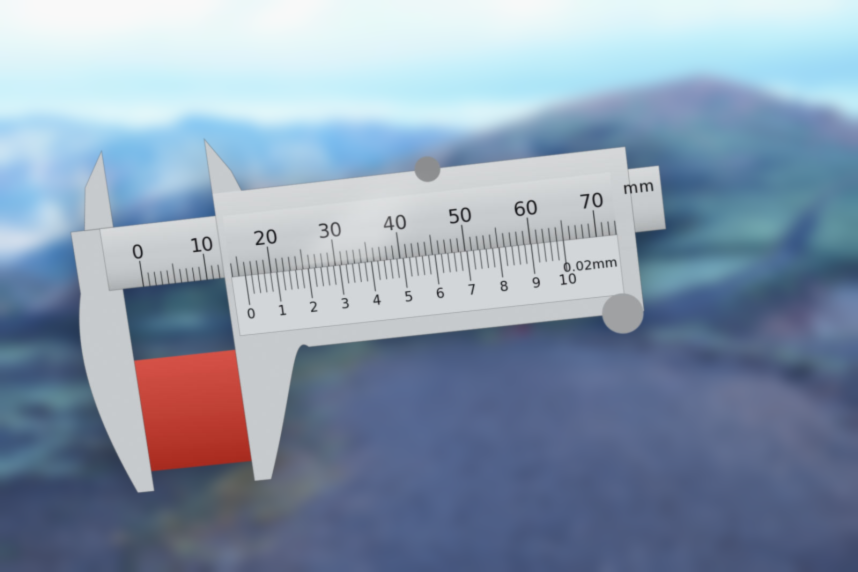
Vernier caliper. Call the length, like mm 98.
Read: mm 16.0
